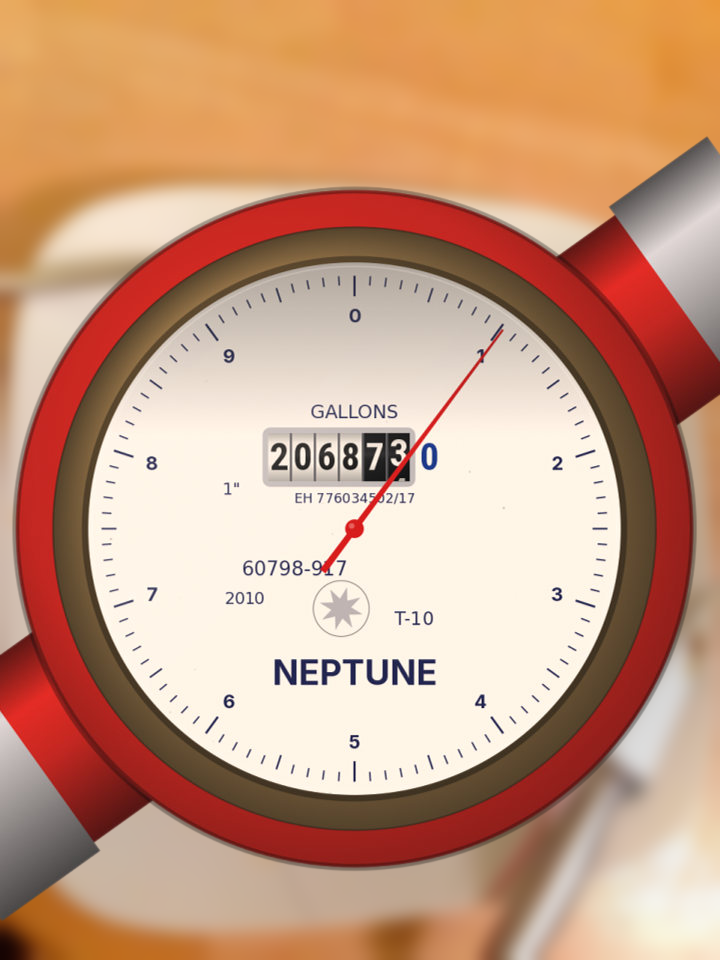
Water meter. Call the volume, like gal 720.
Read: gal 2068731.0
